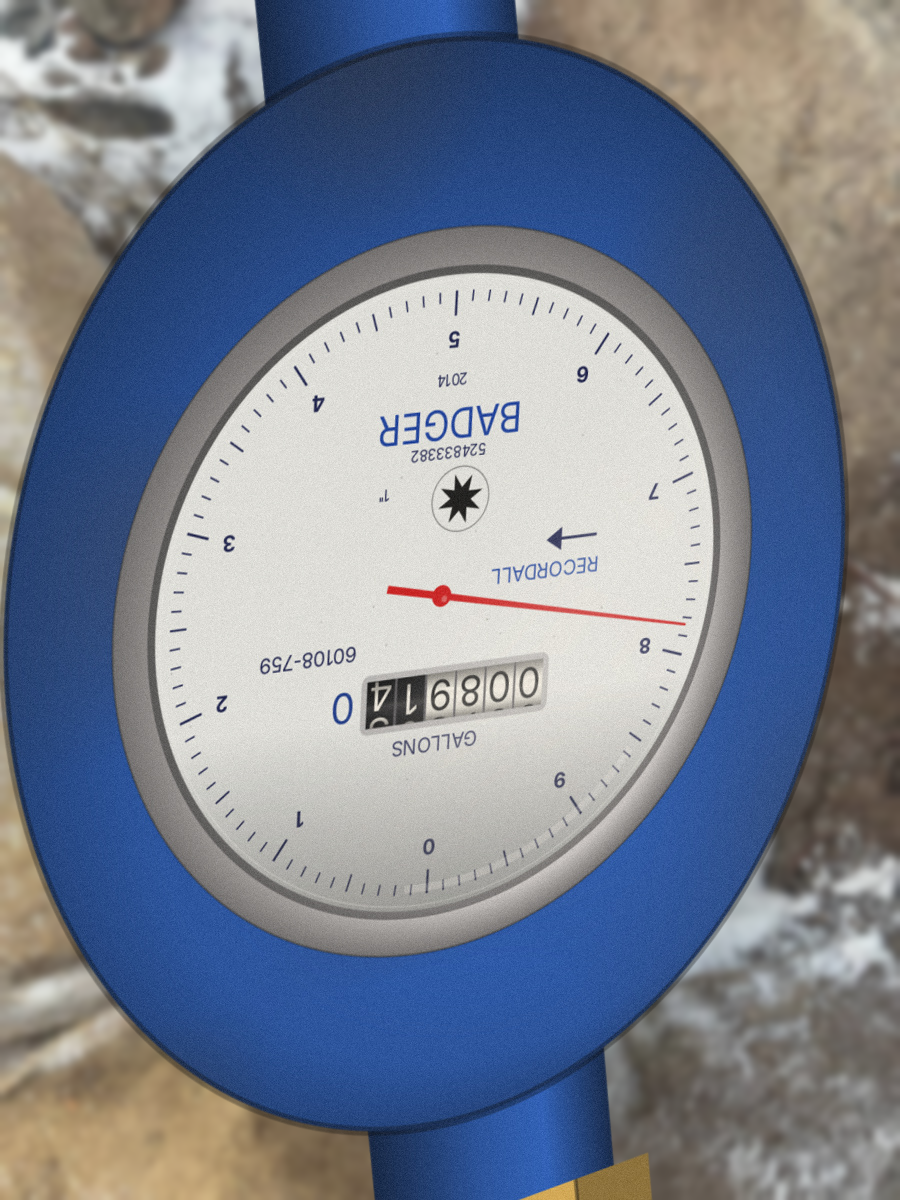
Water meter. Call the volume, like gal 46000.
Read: gal 89137.8
